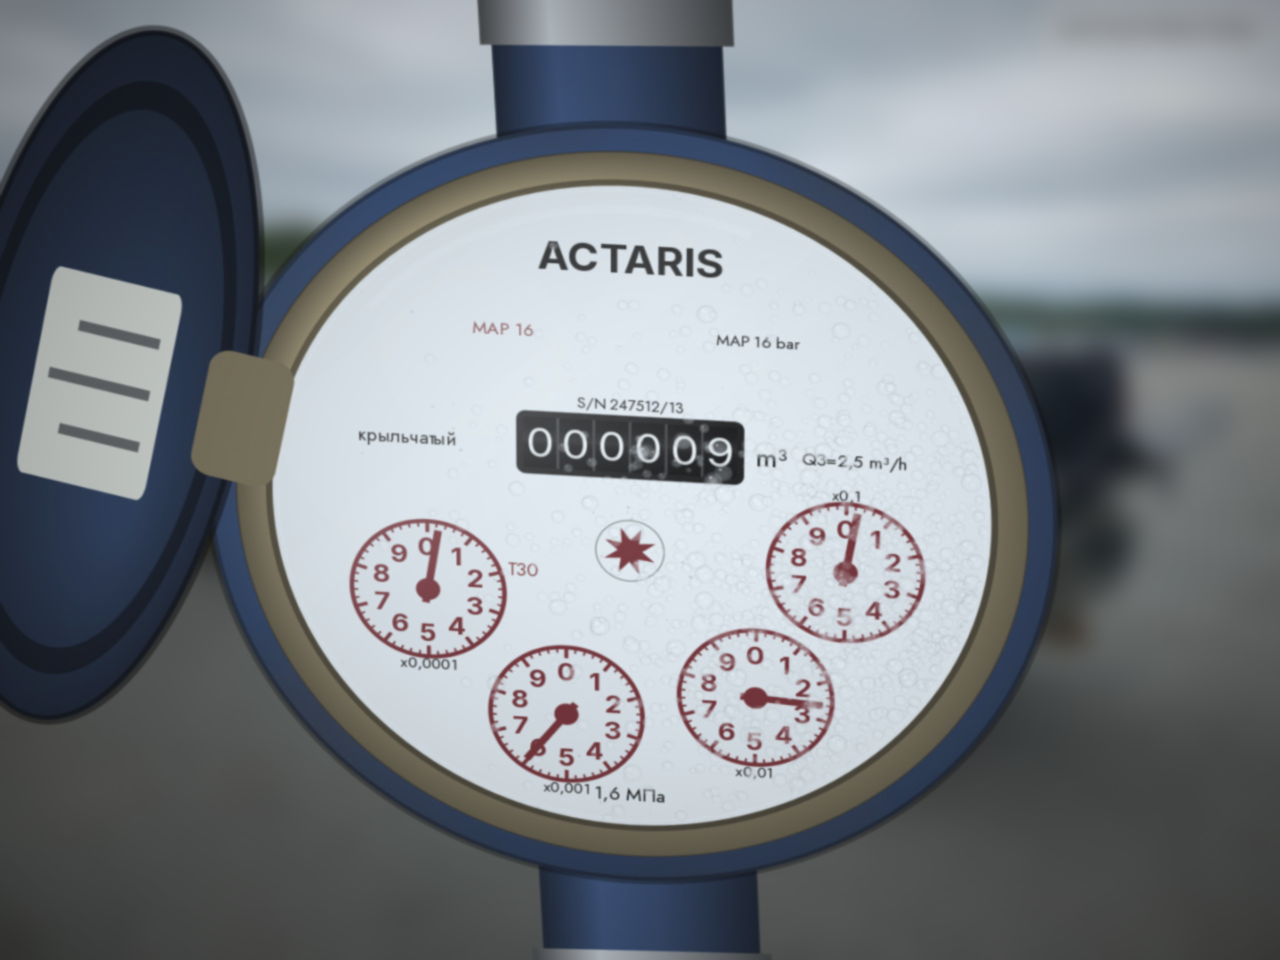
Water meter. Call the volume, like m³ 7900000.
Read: m³ 9.0260
